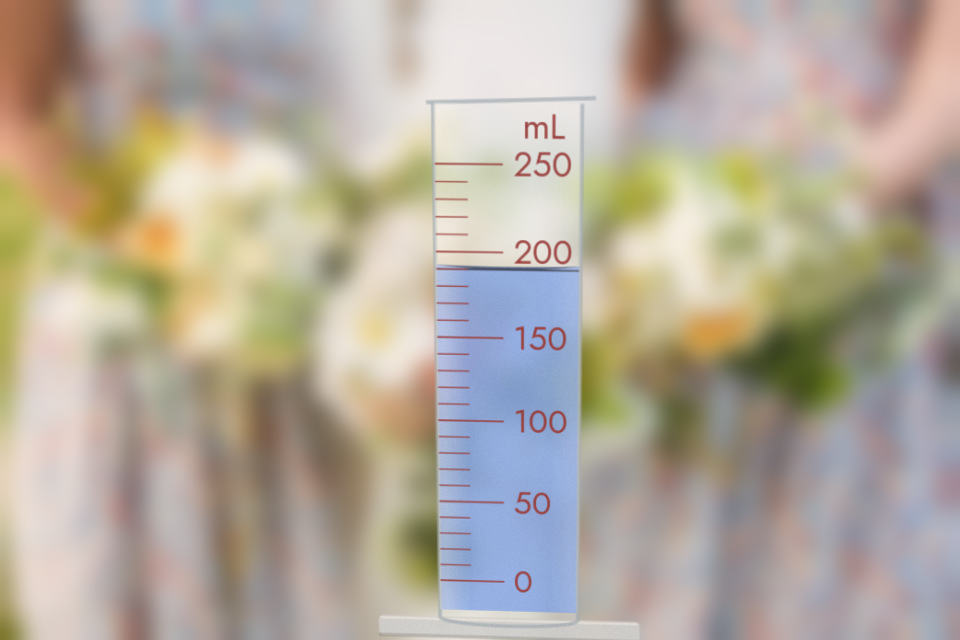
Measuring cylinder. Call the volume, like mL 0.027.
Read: mL 190
